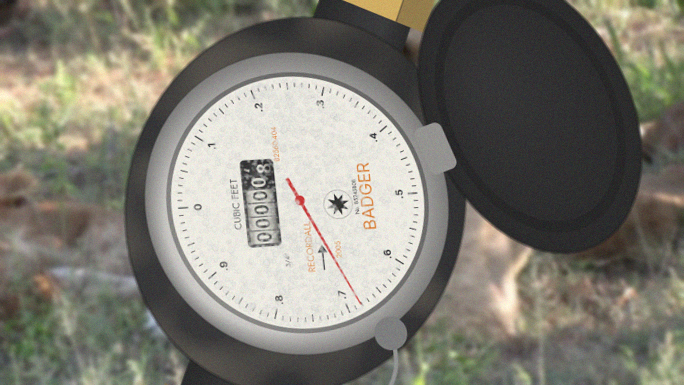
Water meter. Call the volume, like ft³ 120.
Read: ft³ 7.68
